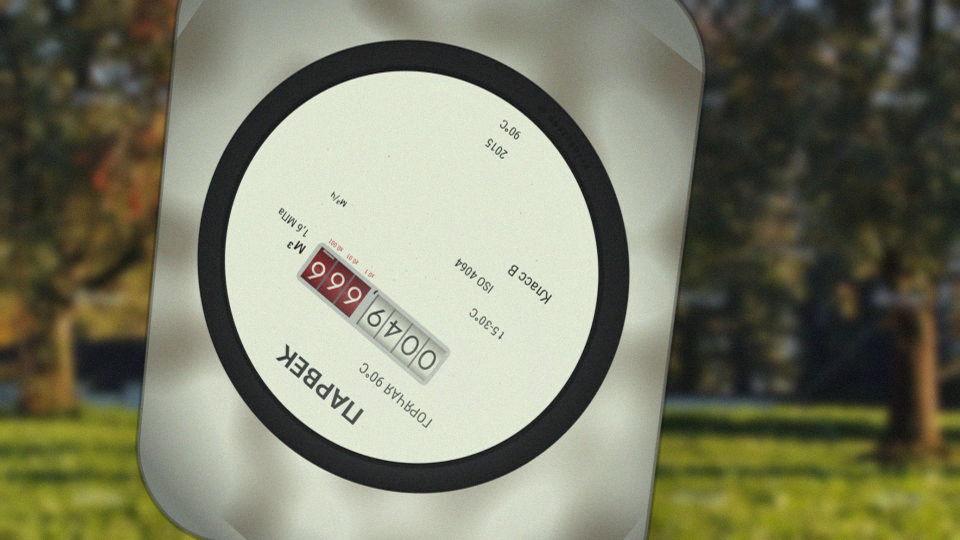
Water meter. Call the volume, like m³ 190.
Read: m³ 49.666
